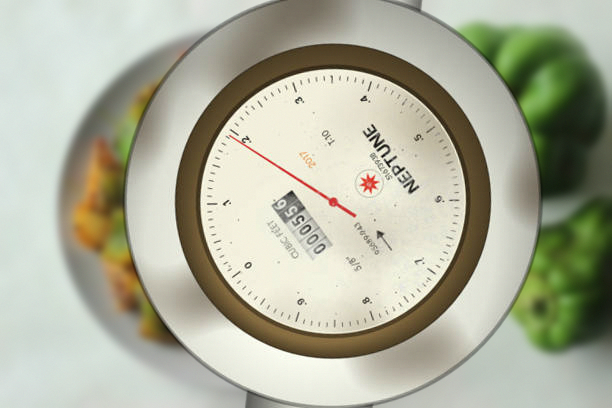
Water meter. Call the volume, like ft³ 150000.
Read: ft³ 556.19
